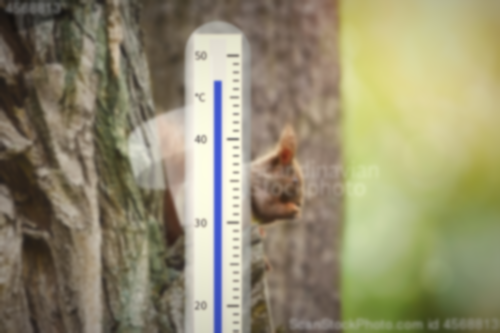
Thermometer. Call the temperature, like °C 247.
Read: °C 47
